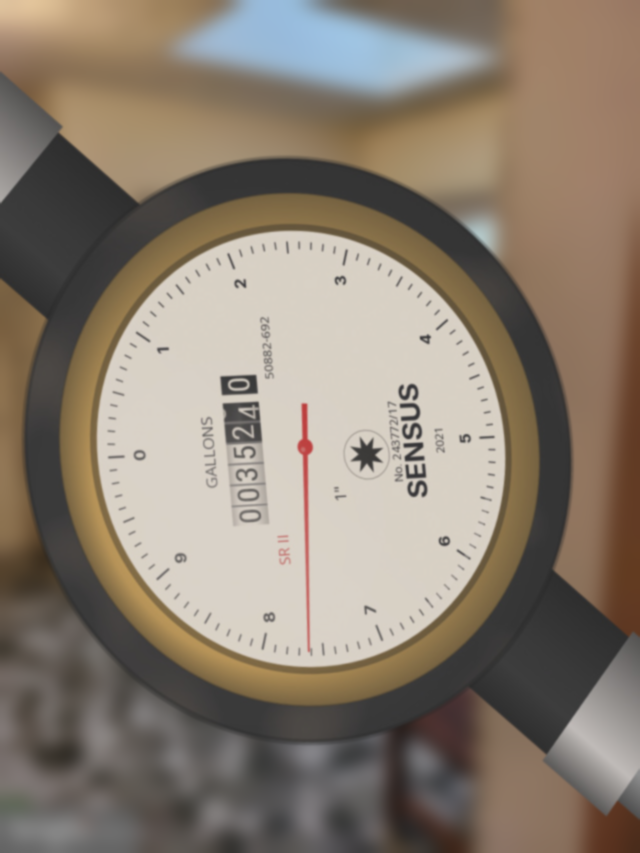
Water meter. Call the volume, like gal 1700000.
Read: gal 35237.6
